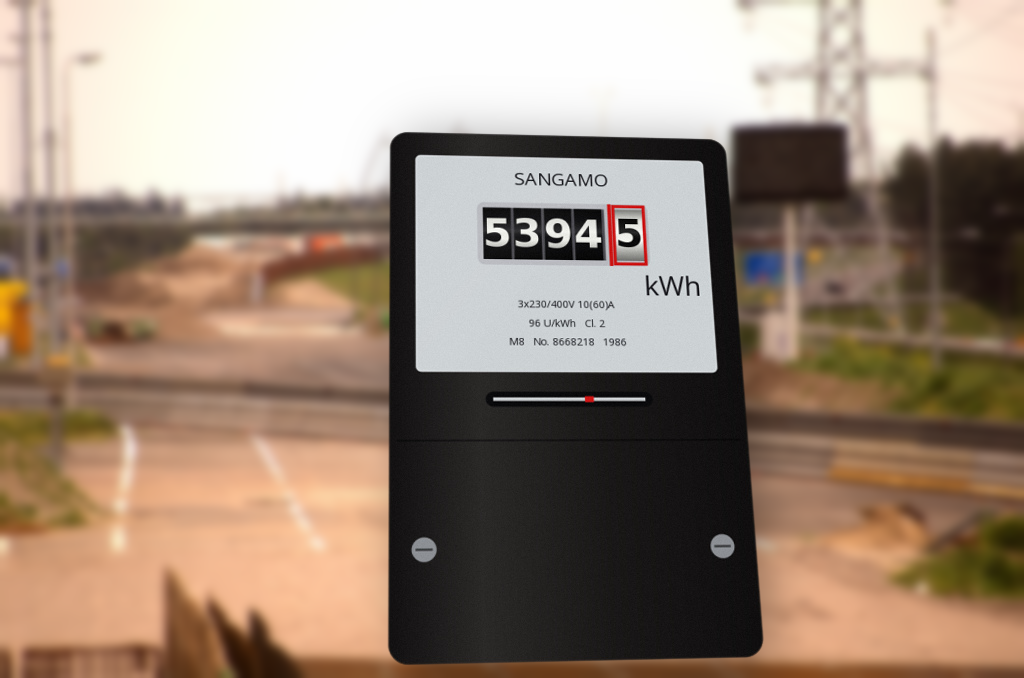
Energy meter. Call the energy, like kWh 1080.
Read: kWh 5394.5
